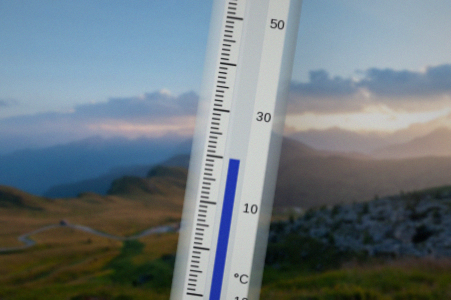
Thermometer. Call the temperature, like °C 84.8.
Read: °C 20
